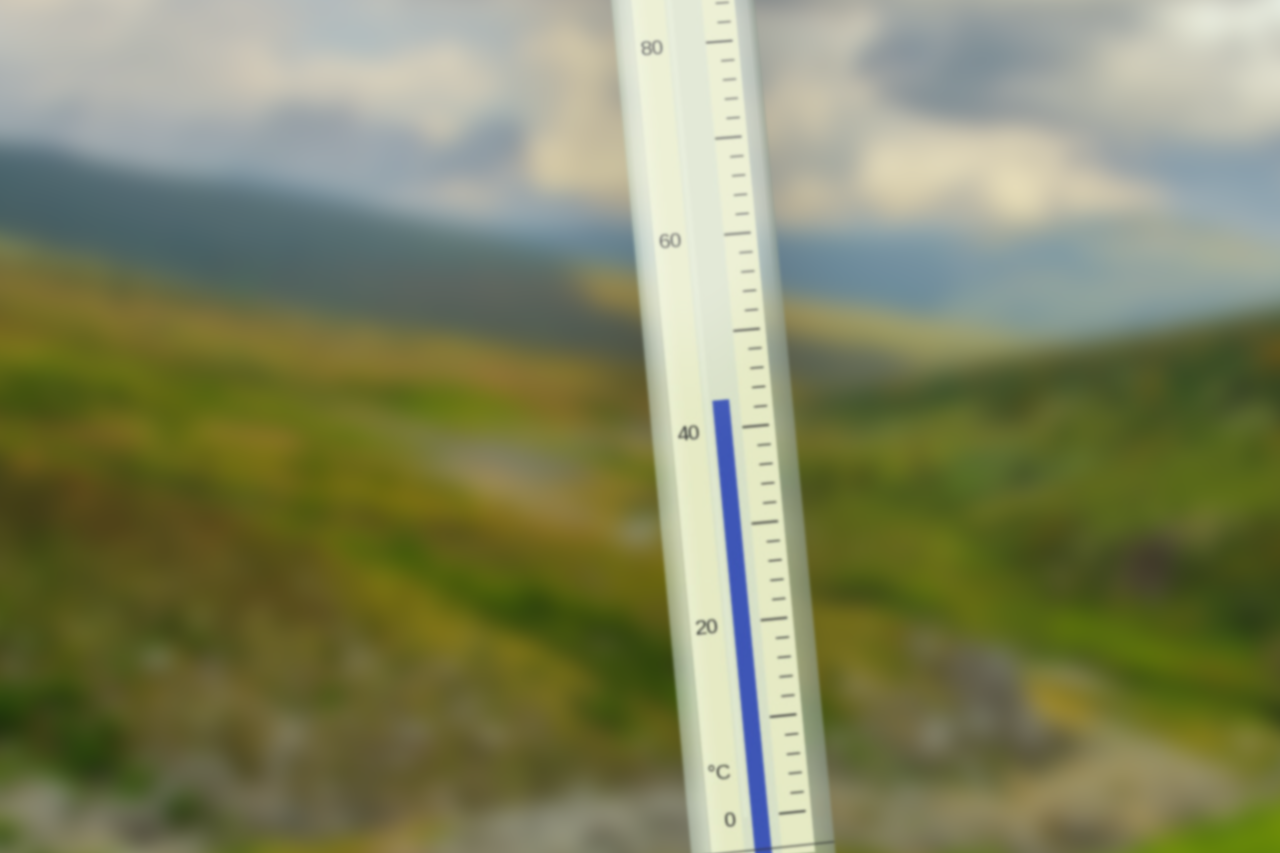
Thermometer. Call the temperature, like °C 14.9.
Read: °C 43
